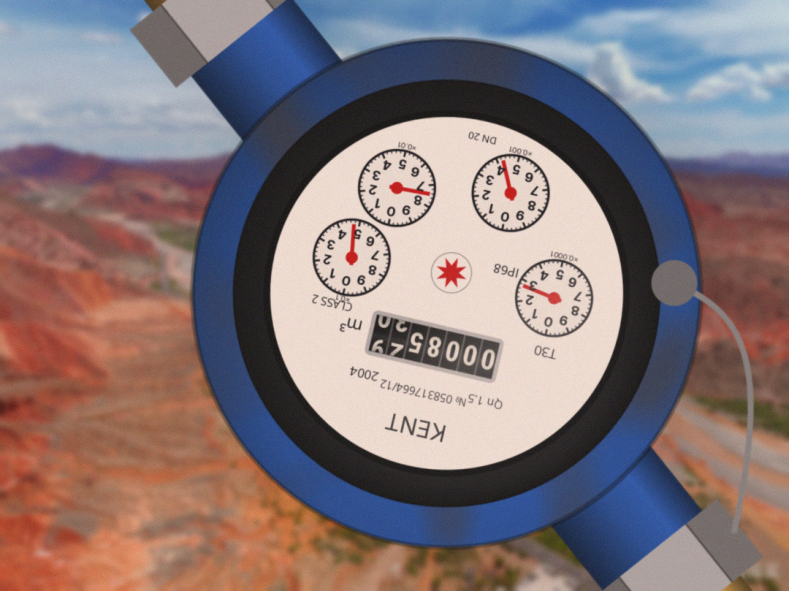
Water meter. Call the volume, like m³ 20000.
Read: m³ 8529.4742
